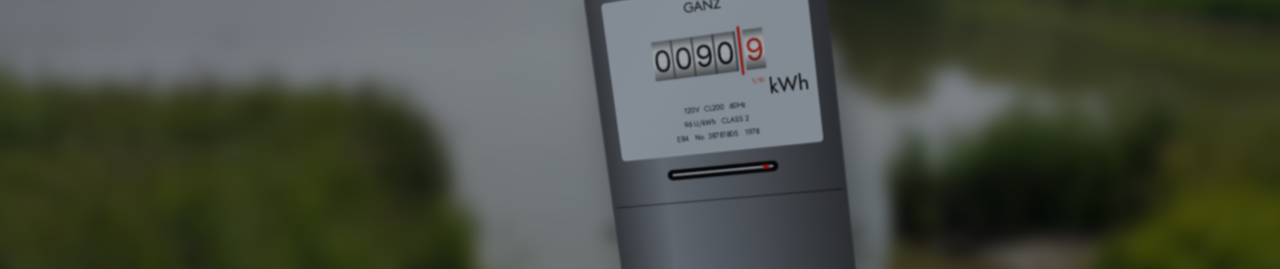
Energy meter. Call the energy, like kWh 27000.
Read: kWh 90.9
